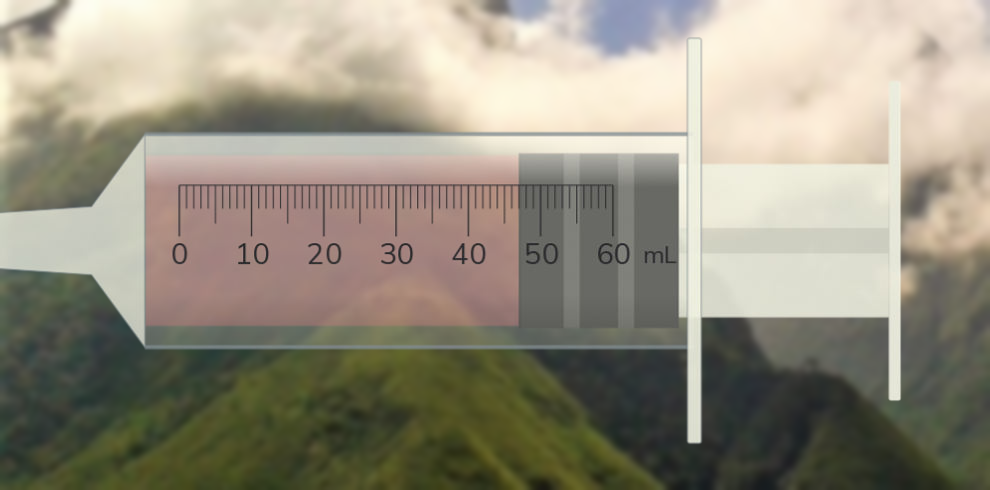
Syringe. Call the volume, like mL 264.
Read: mL 47
